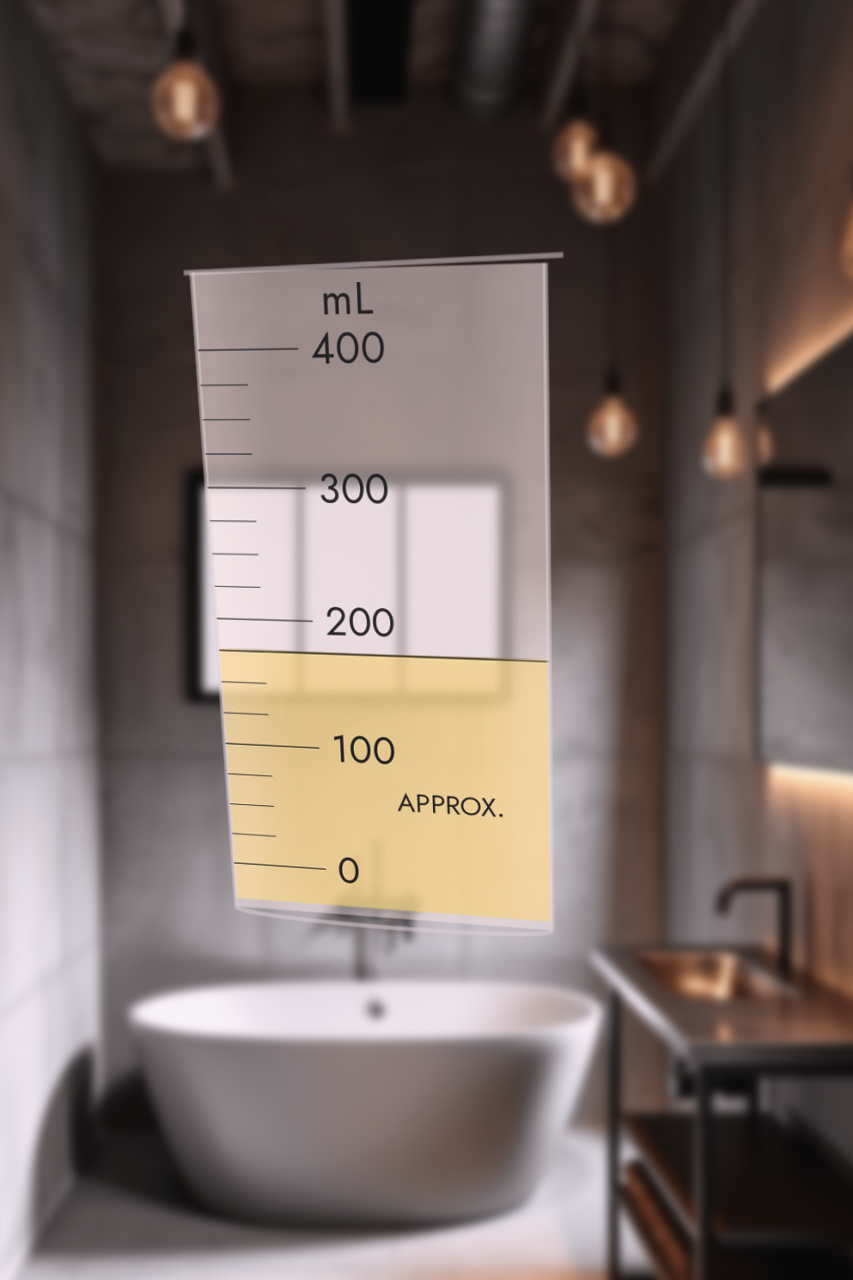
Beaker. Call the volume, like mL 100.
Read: mL 175
